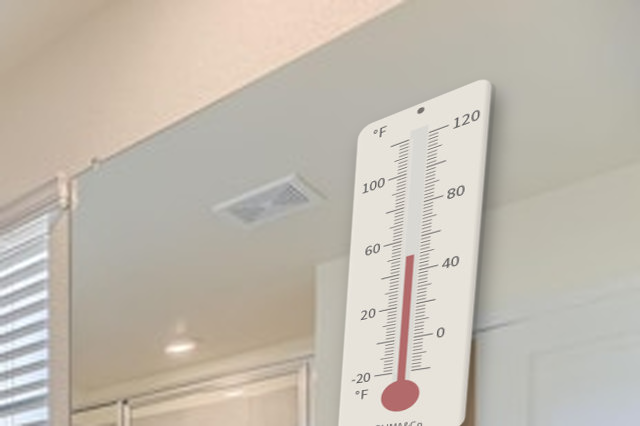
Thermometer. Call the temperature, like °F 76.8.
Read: °F 50
